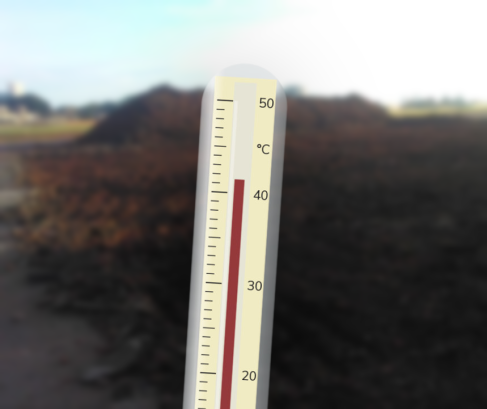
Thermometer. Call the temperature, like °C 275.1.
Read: °C 41.5
